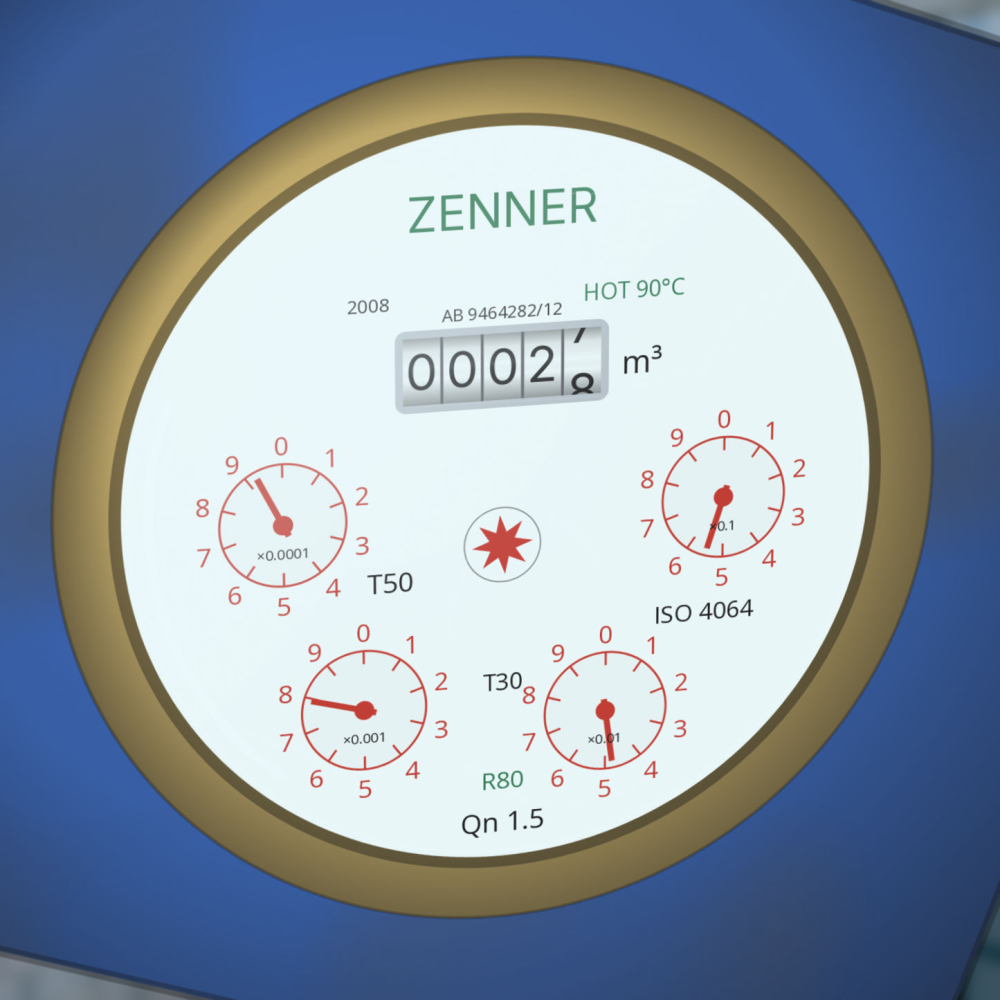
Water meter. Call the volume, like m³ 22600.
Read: m³ 27.5479
